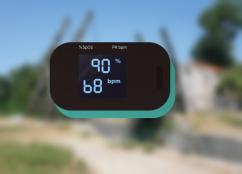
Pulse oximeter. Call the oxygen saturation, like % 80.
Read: % 90
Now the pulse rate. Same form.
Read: bpm 68
